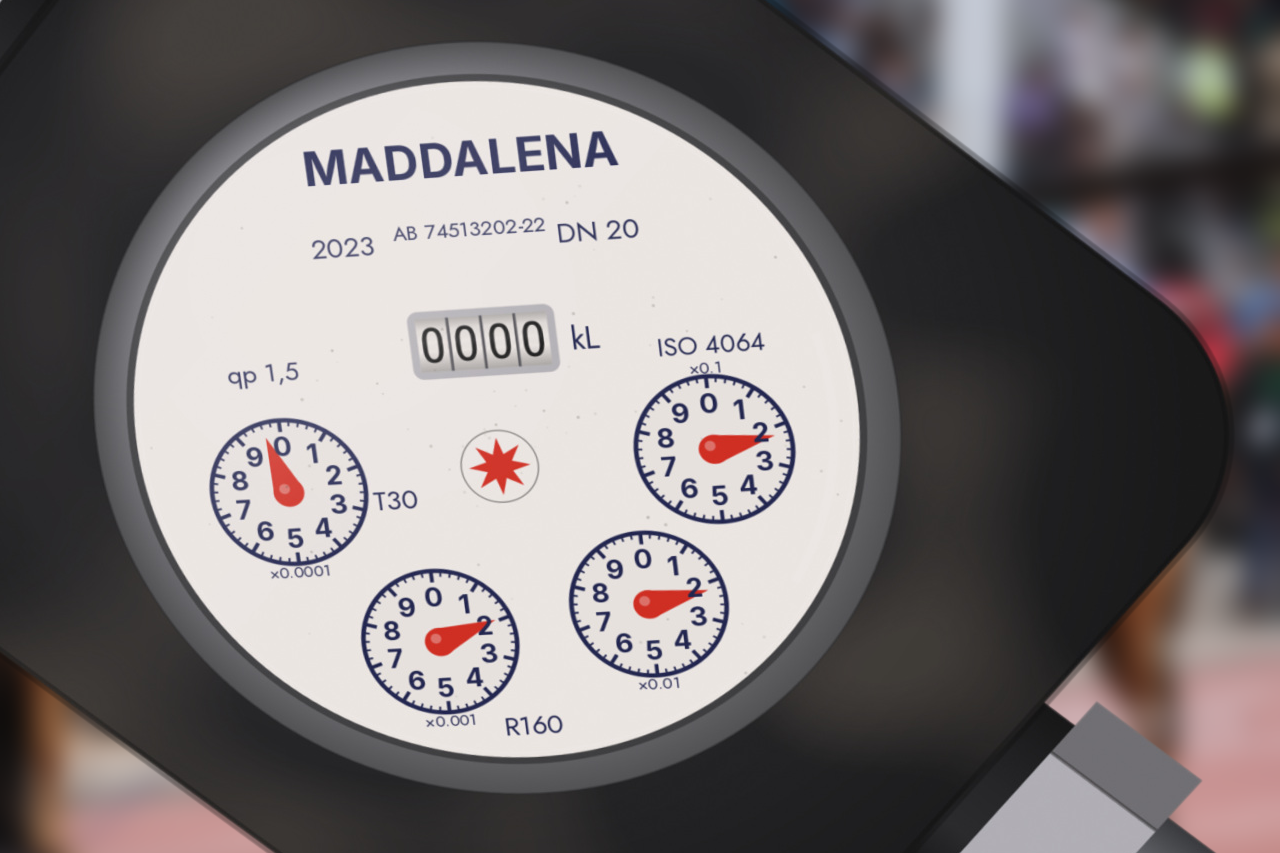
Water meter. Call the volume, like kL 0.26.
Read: kL 0.2219
